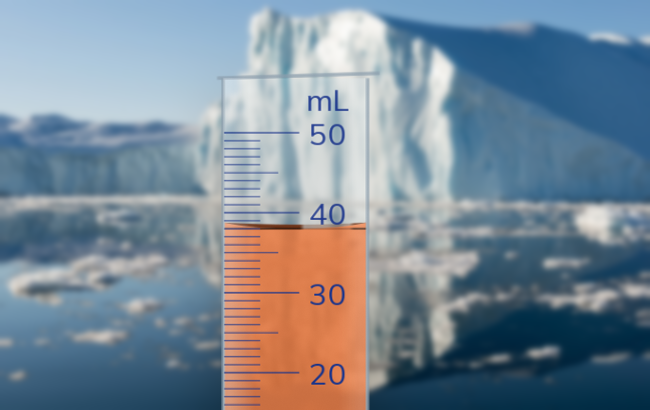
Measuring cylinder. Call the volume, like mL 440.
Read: mL 38
